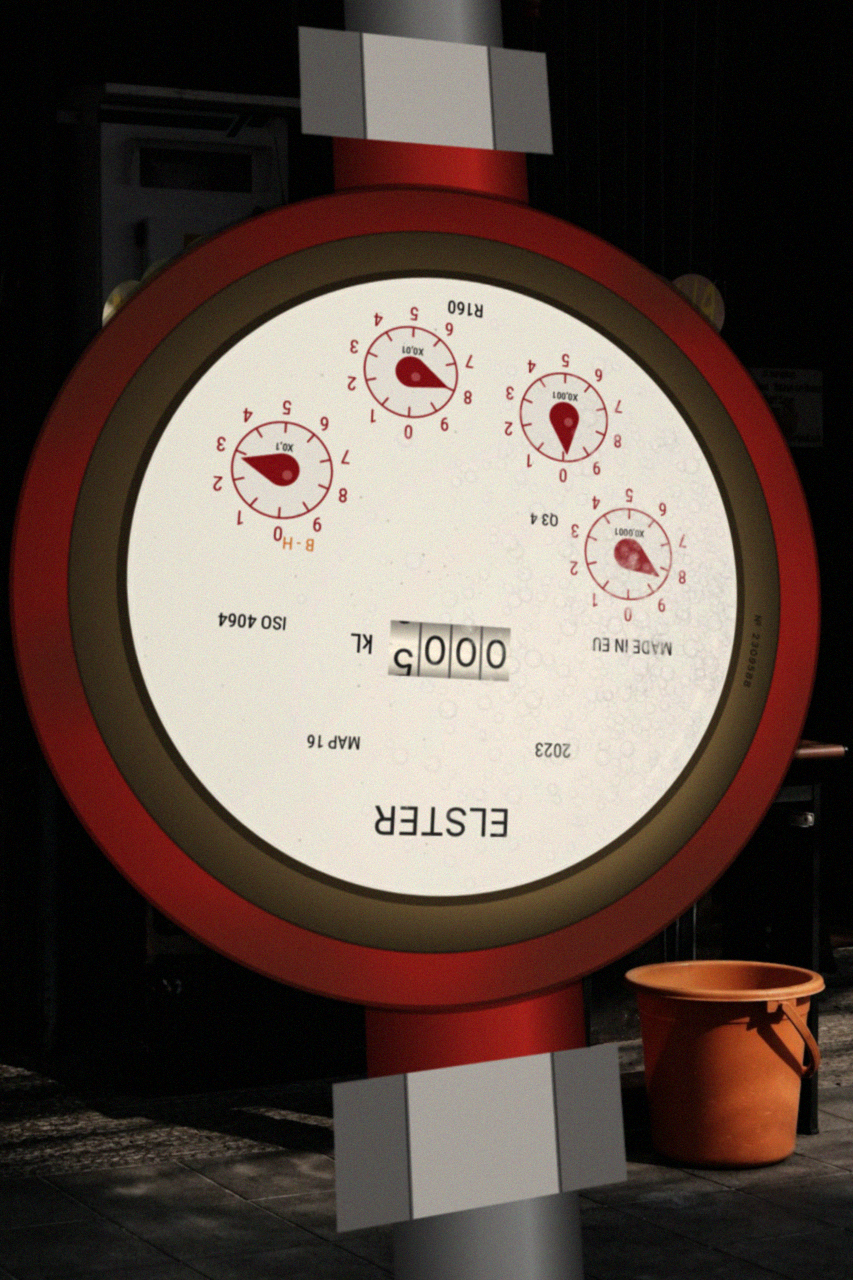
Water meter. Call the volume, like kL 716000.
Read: kL 5.2798
